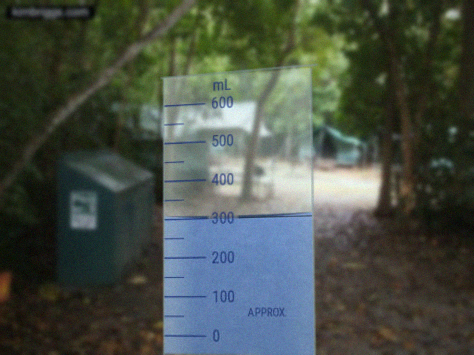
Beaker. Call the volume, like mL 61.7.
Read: mL 300
